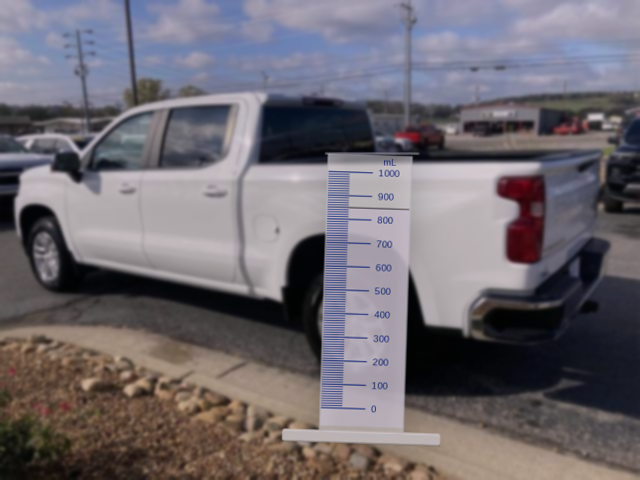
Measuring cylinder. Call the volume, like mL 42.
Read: mL 850
